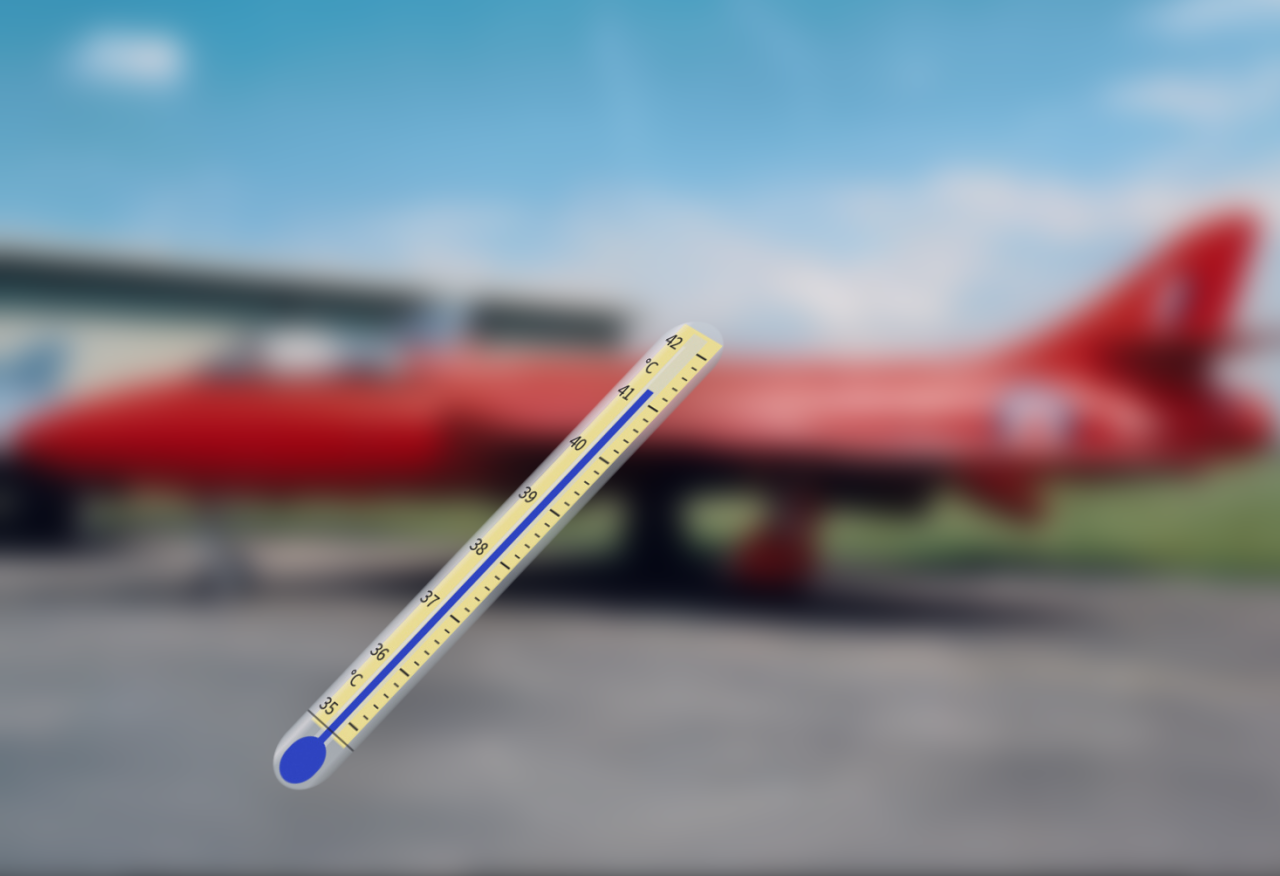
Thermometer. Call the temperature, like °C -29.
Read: °C 41.2
